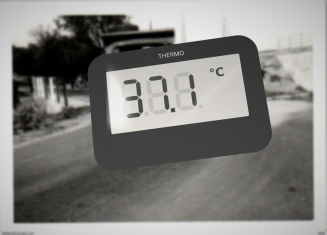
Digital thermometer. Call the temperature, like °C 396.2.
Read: °C 37.1
